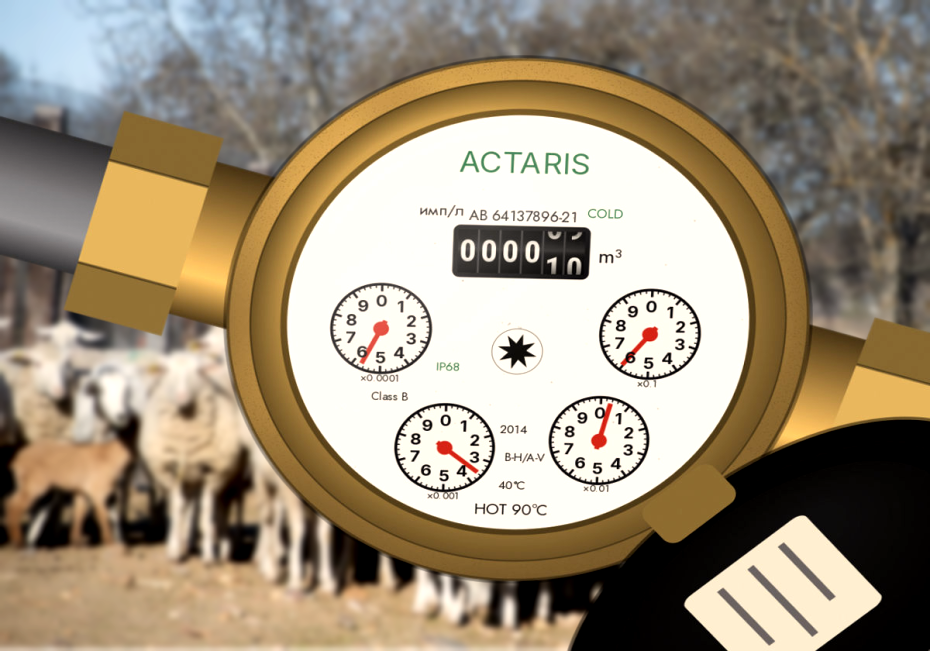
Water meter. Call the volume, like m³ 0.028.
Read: m³ 9.6035
